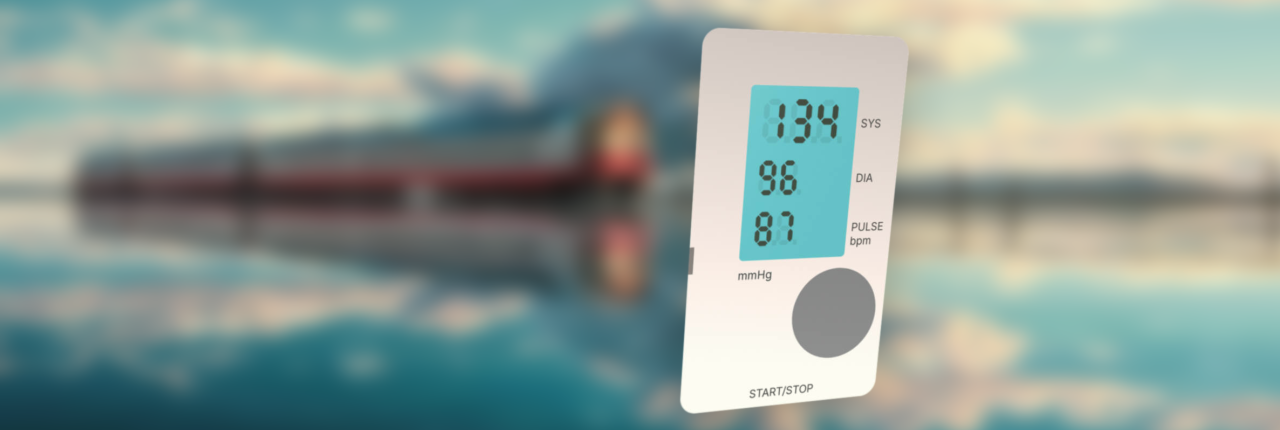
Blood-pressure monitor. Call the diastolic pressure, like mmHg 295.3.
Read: mmHg 96
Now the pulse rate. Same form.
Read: bpm 87
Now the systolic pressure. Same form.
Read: mmHg 134
